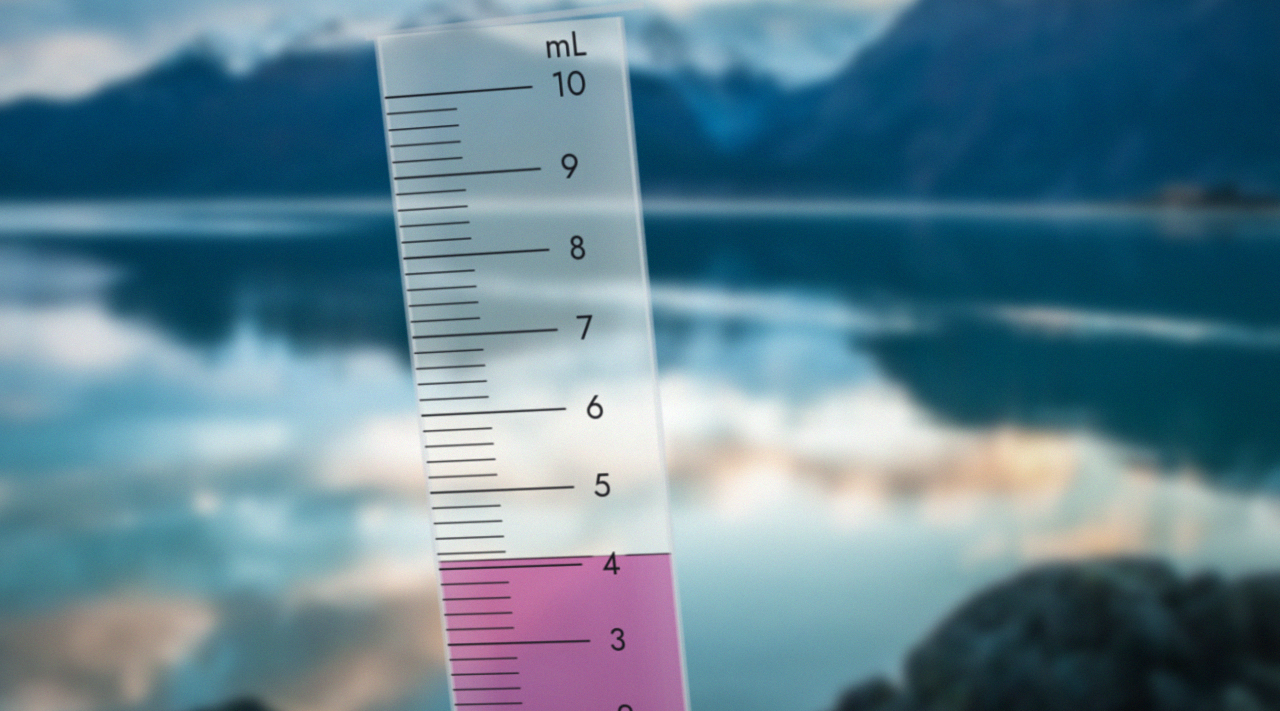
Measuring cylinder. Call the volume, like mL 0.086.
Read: mL 4.1
